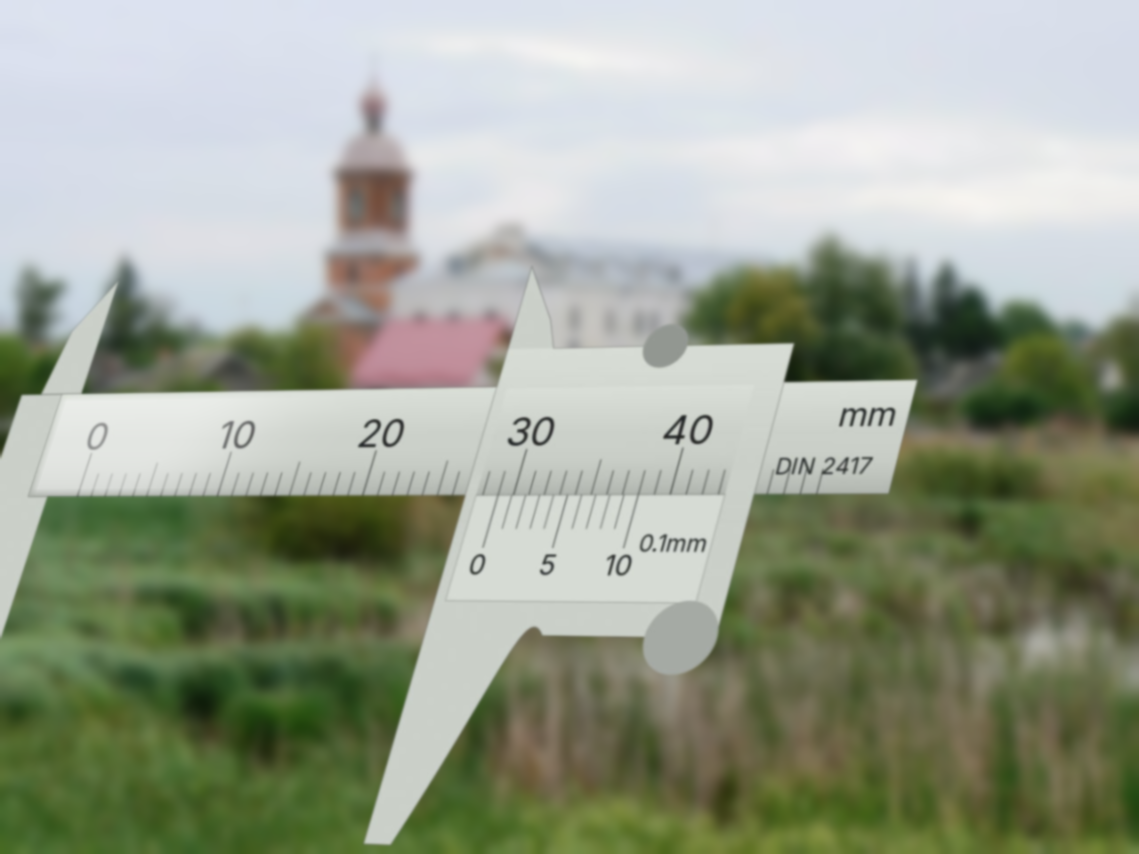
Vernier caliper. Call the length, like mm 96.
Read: mm 29.0
